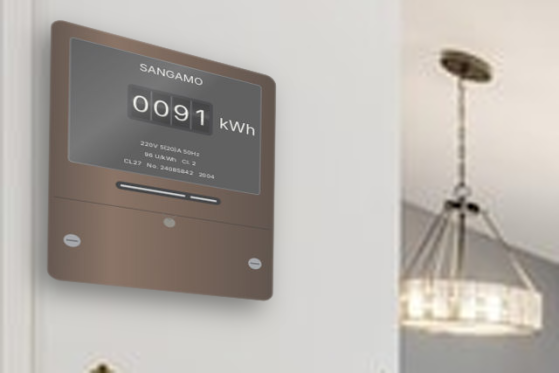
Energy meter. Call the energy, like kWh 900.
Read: kWh 91
